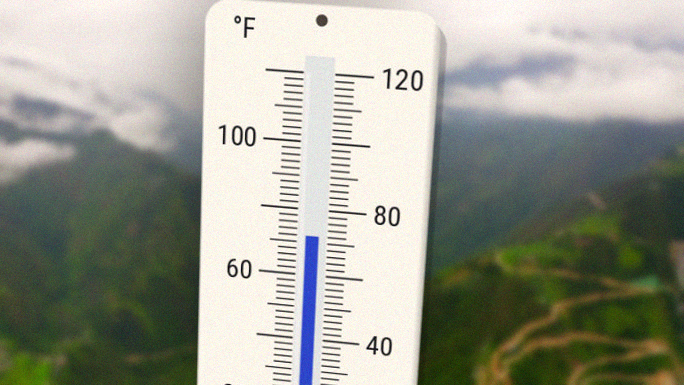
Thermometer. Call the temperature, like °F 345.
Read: °F 72
